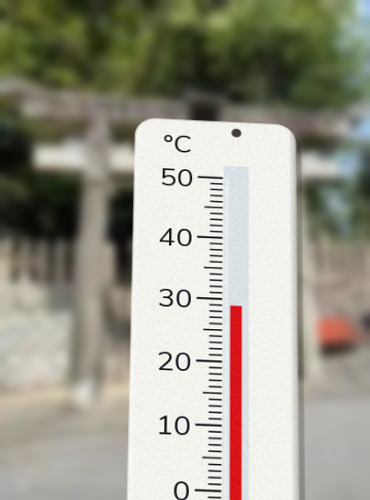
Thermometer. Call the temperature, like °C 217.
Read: °C 29
